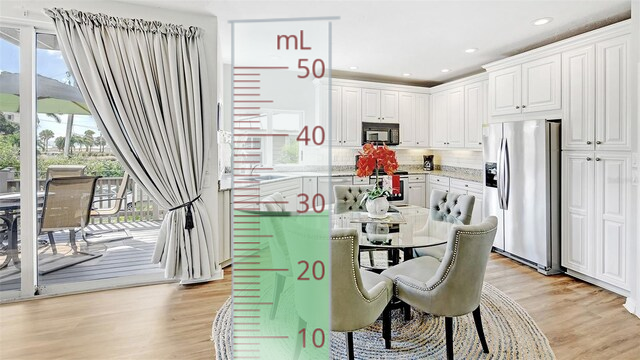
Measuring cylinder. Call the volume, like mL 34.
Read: mL 28
